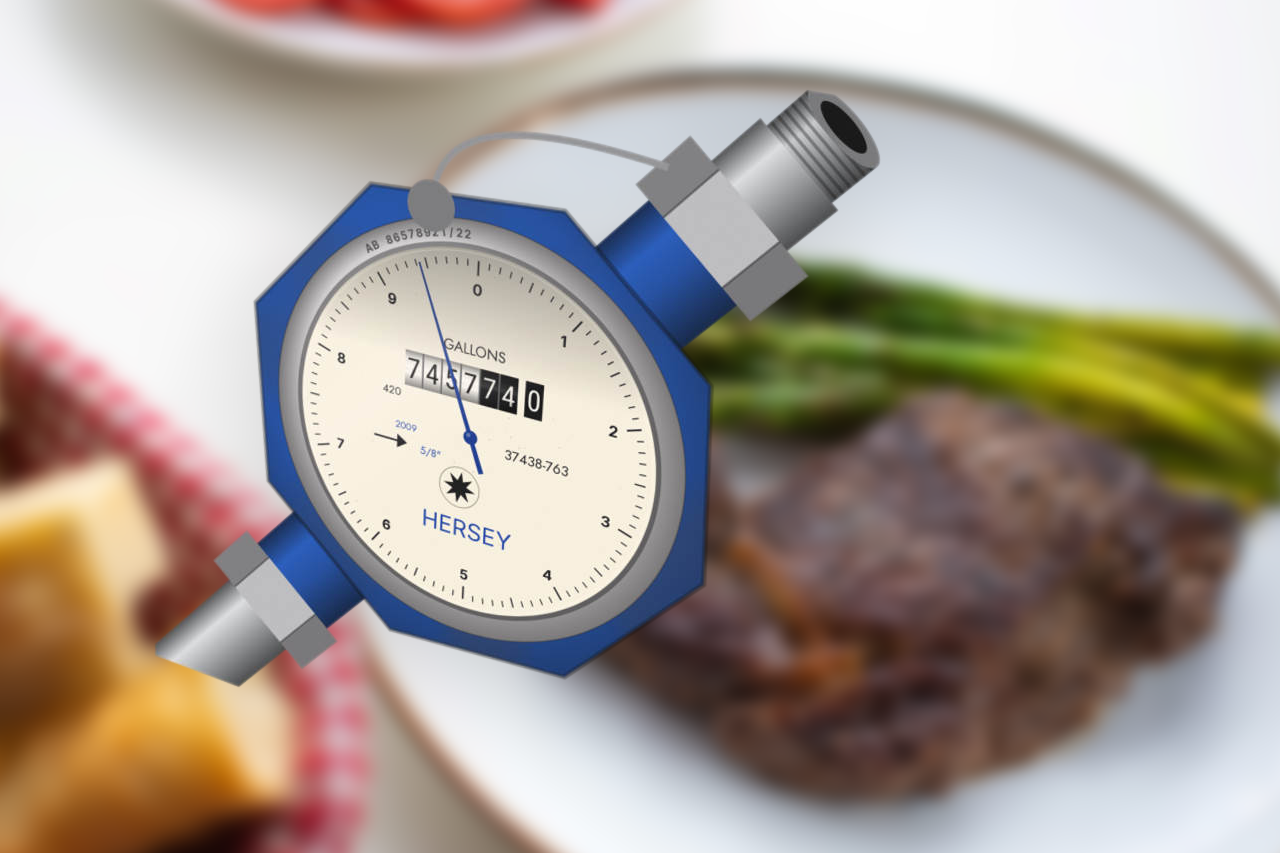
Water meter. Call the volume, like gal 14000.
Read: gal 7457739.4
